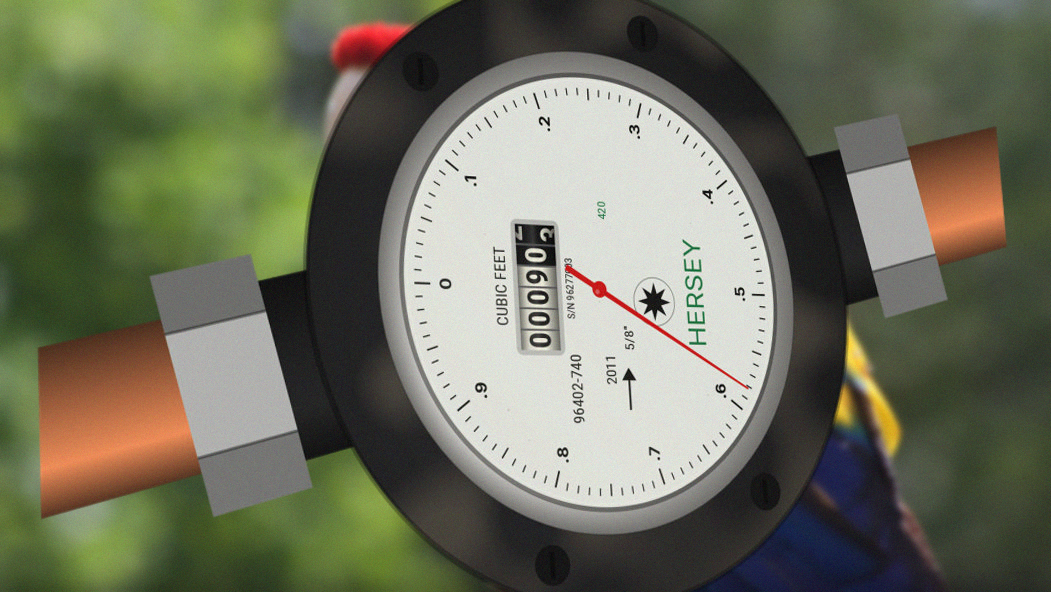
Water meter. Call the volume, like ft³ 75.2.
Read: ft³ 902.58
